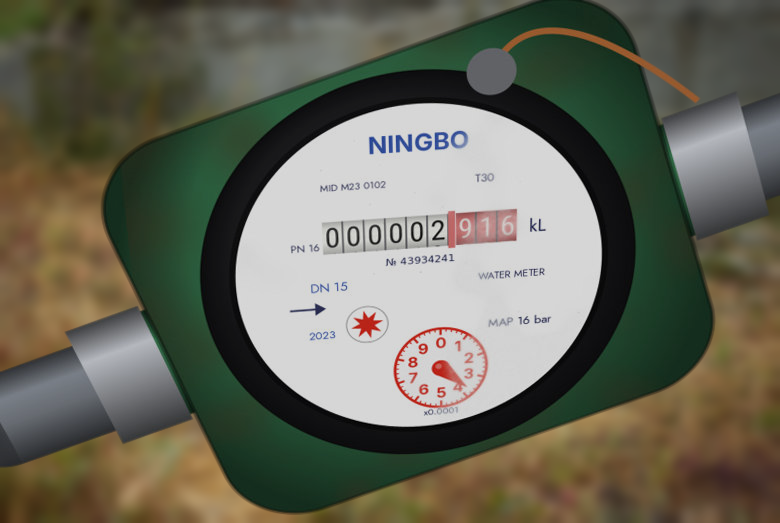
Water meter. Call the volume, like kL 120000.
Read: kL 2.9163
